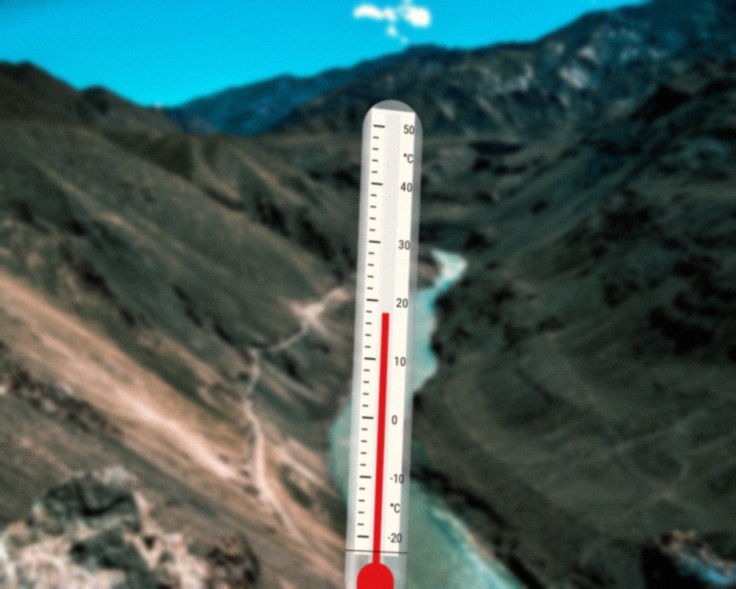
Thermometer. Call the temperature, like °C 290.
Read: °C 18
